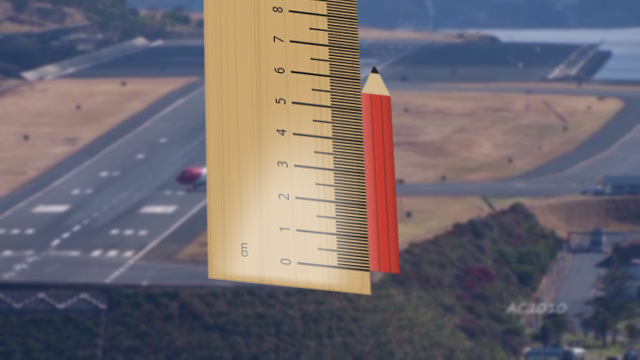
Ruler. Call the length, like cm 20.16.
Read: cm 6.5
